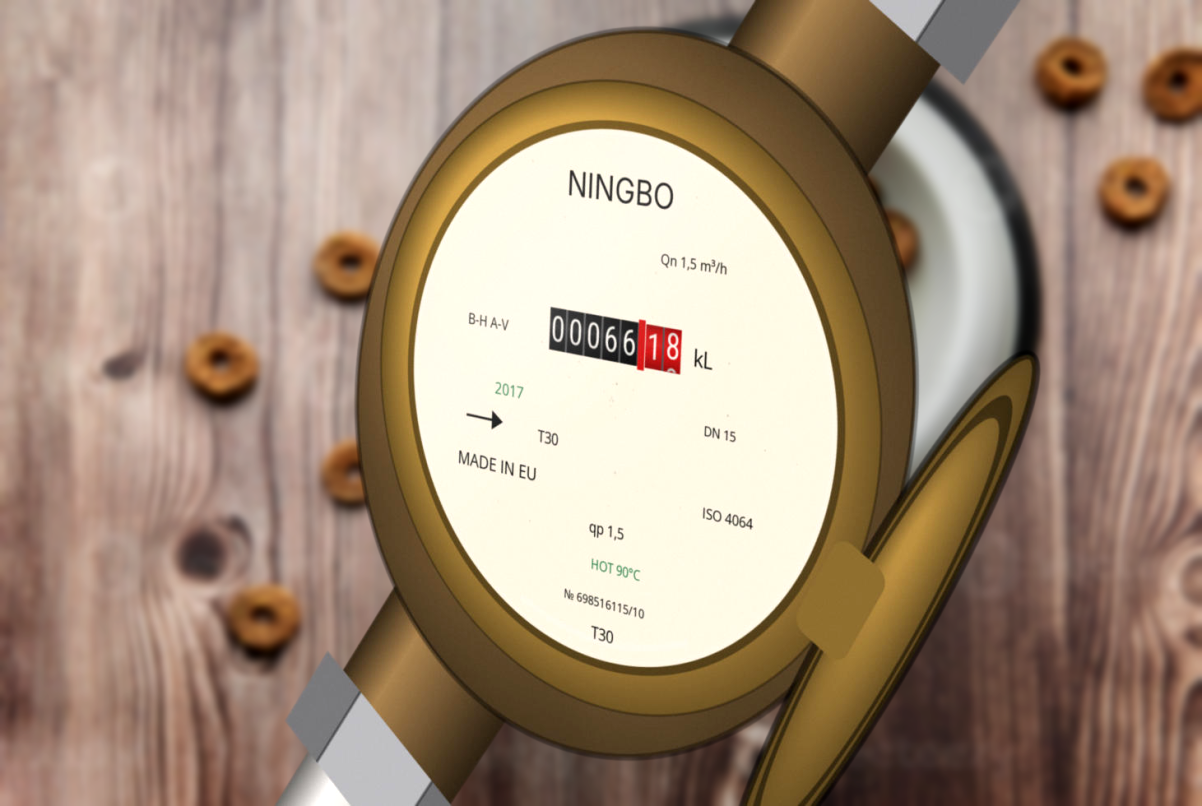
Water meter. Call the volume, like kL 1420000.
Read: kL 66.18
